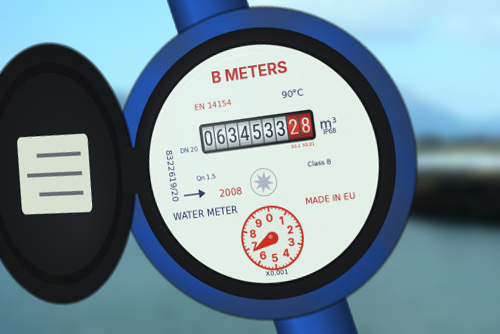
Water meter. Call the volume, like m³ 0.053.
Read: m³ 634533.286
